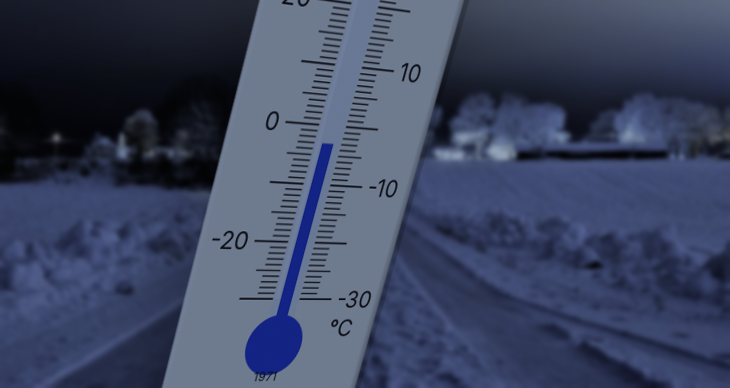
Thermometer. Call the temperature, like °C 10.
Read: °C -3
